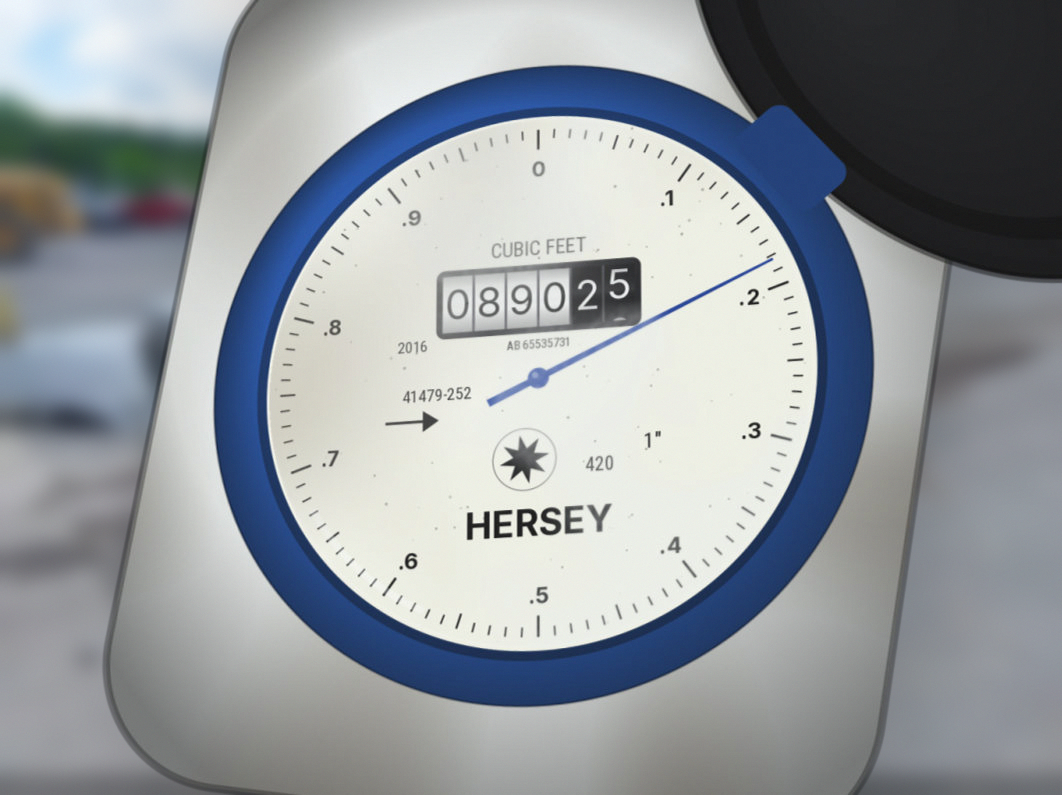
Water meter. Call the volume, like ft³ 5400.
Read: ft³ 89025.18
